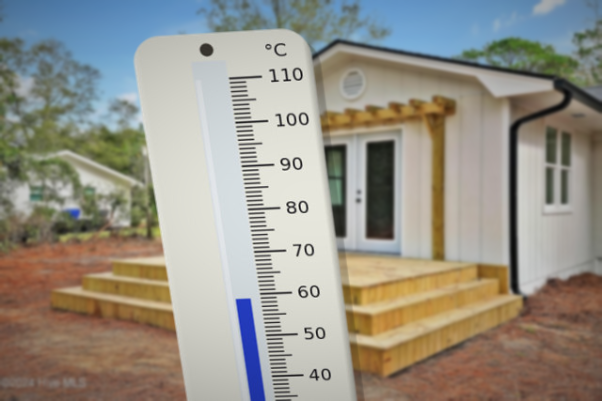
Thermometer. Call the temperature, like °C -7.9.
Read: °C 59
